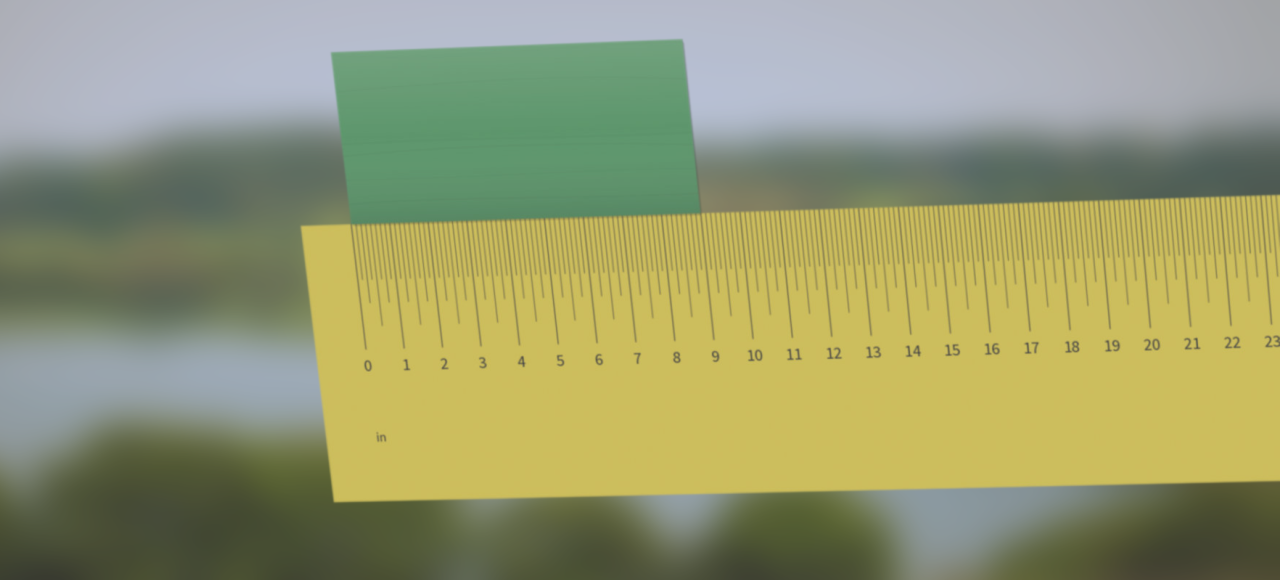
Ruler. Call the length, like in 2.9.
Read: in 9
